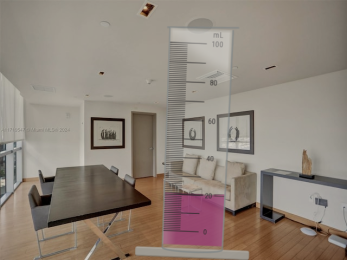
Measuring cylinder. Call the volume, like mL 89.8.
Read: mL 20
